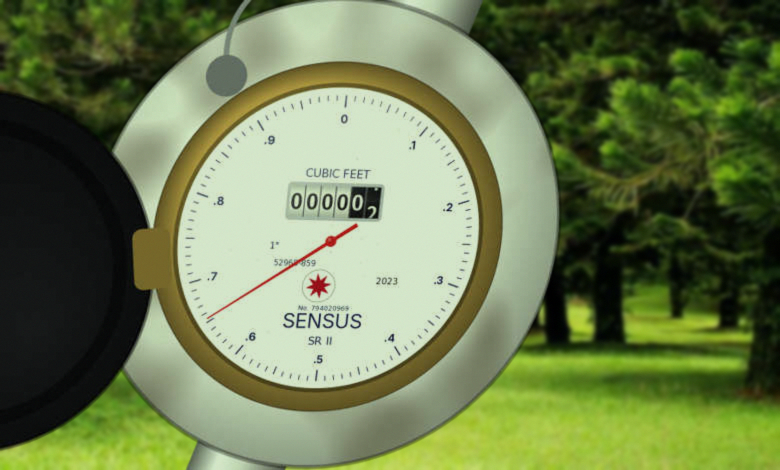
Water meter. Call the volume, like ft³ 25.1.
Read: ft³ 1.65
